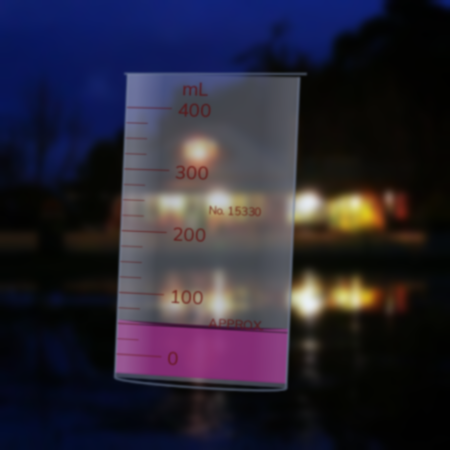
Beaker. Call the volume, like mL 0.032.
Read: mL 50
